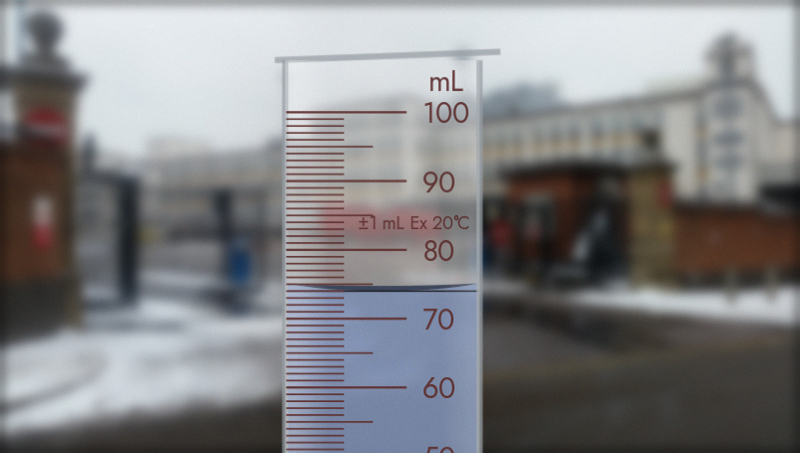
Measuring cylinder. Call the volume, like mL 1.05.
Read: mL 74
